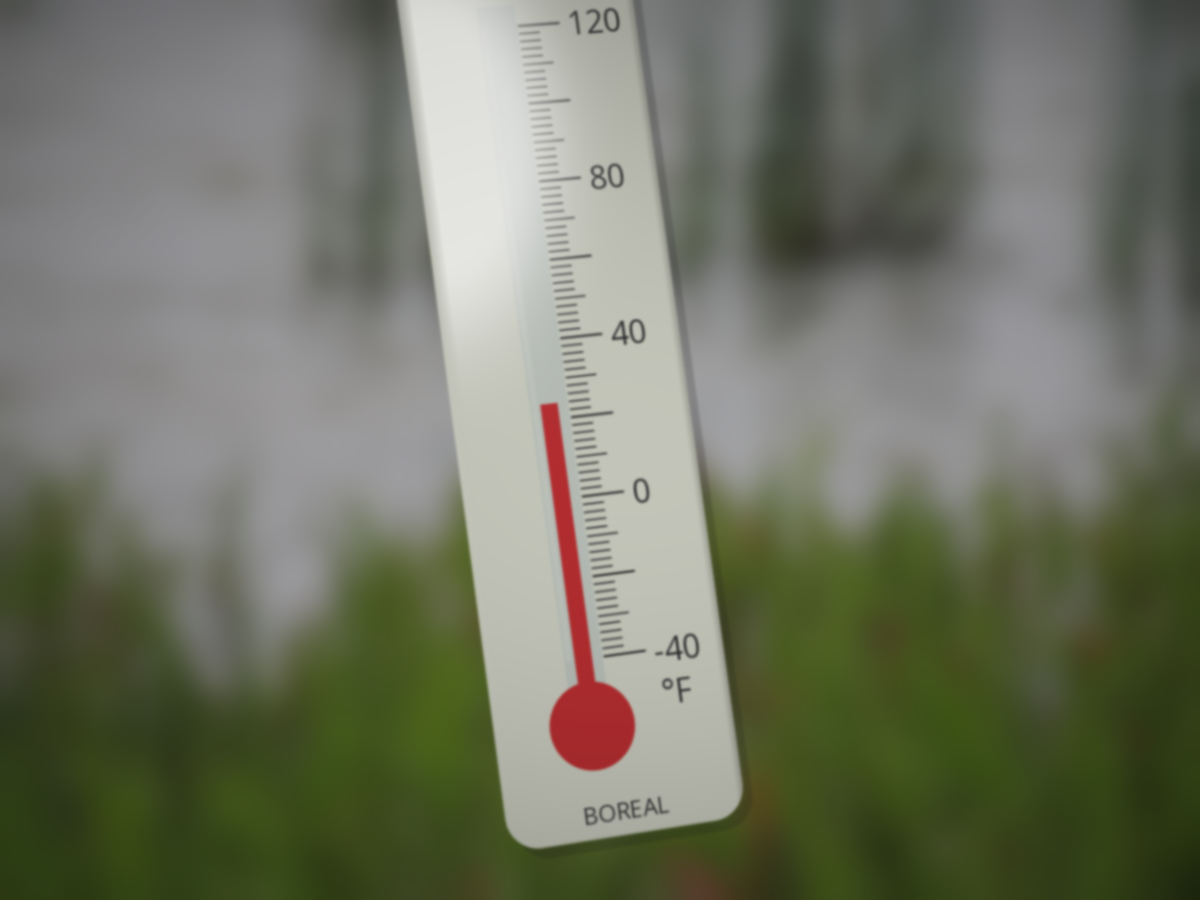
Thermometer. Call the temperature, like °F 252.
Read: °F 24
